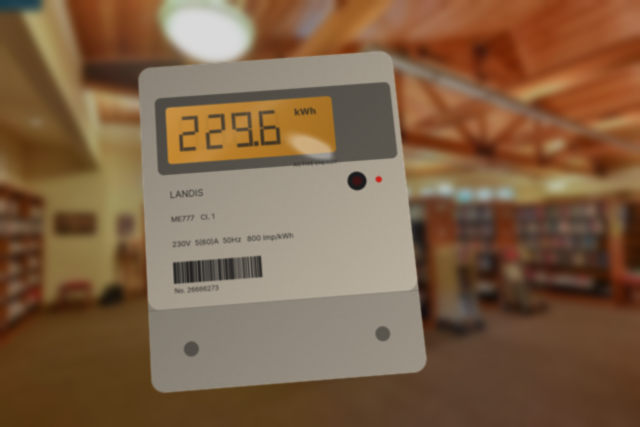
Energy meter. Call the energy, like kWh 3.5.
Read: kWh 229.6
